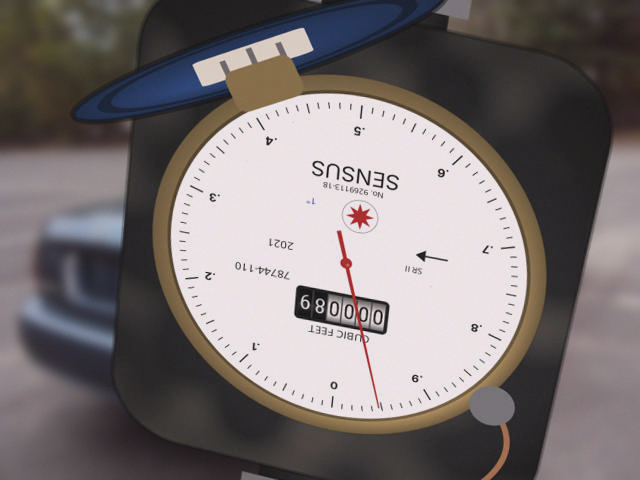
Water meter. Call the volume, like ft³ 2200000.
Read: ft³ 88.95
